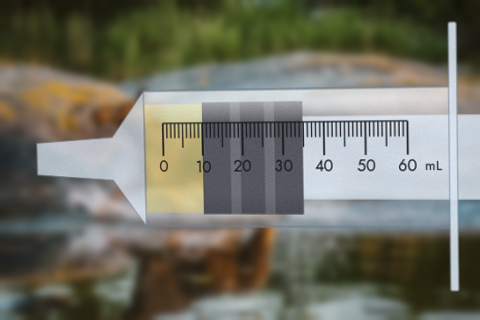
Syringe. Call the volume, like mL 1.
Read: mL 10
